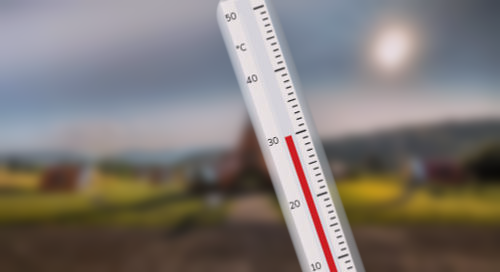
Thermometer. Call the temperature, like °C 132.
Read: °C 30
